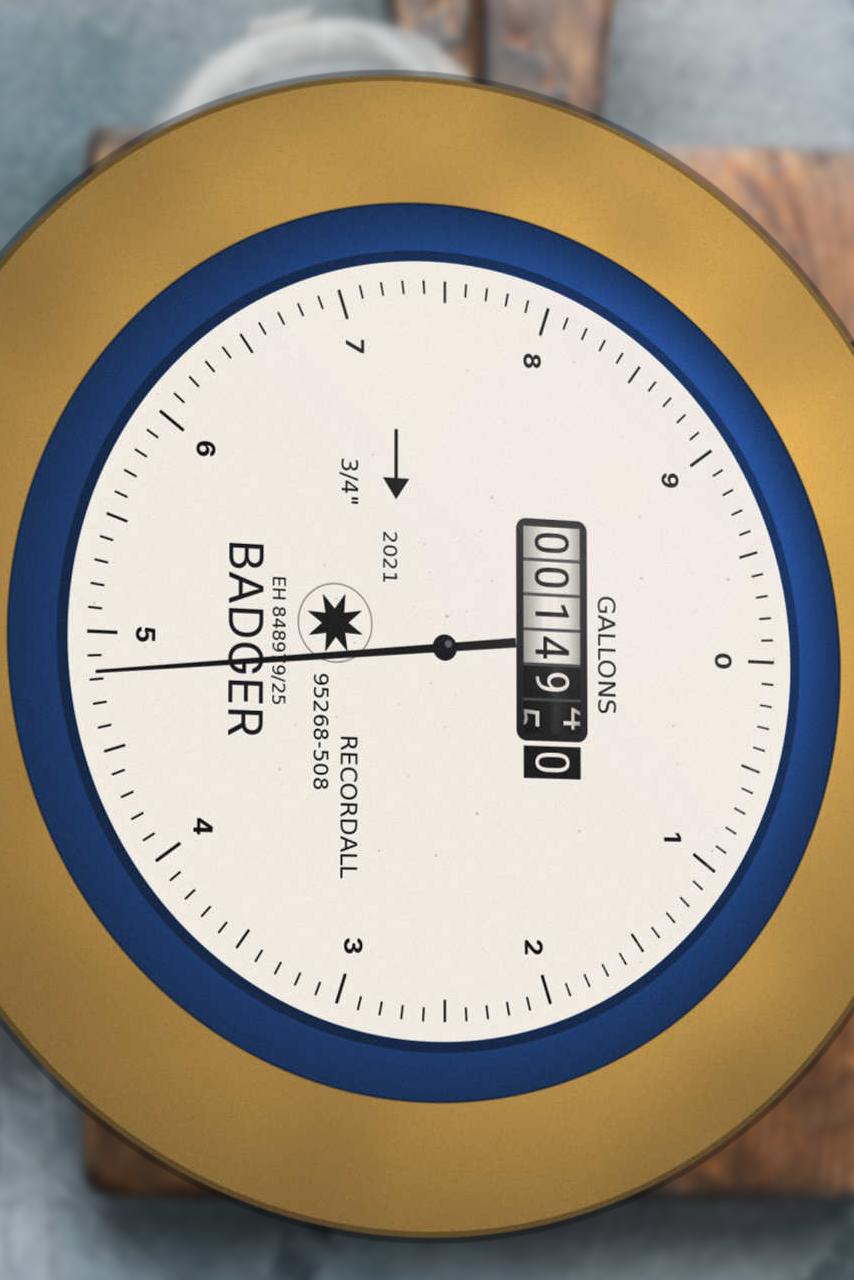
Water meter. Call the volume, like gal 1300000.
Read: gal 14944.8
